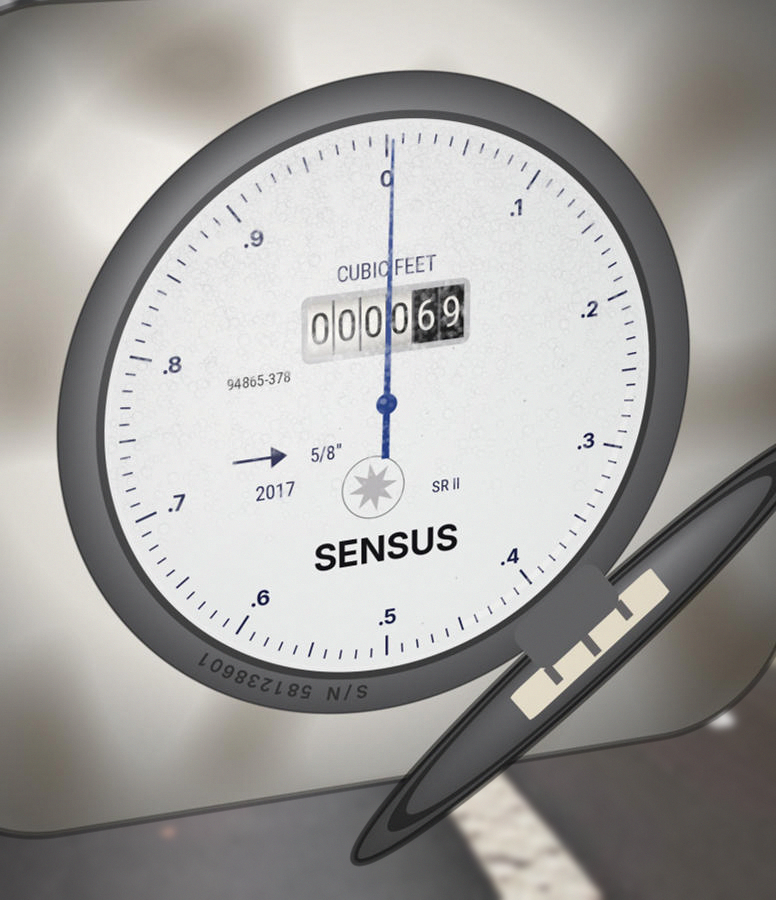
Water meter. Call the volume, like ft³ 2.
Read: ft³ 69.00
